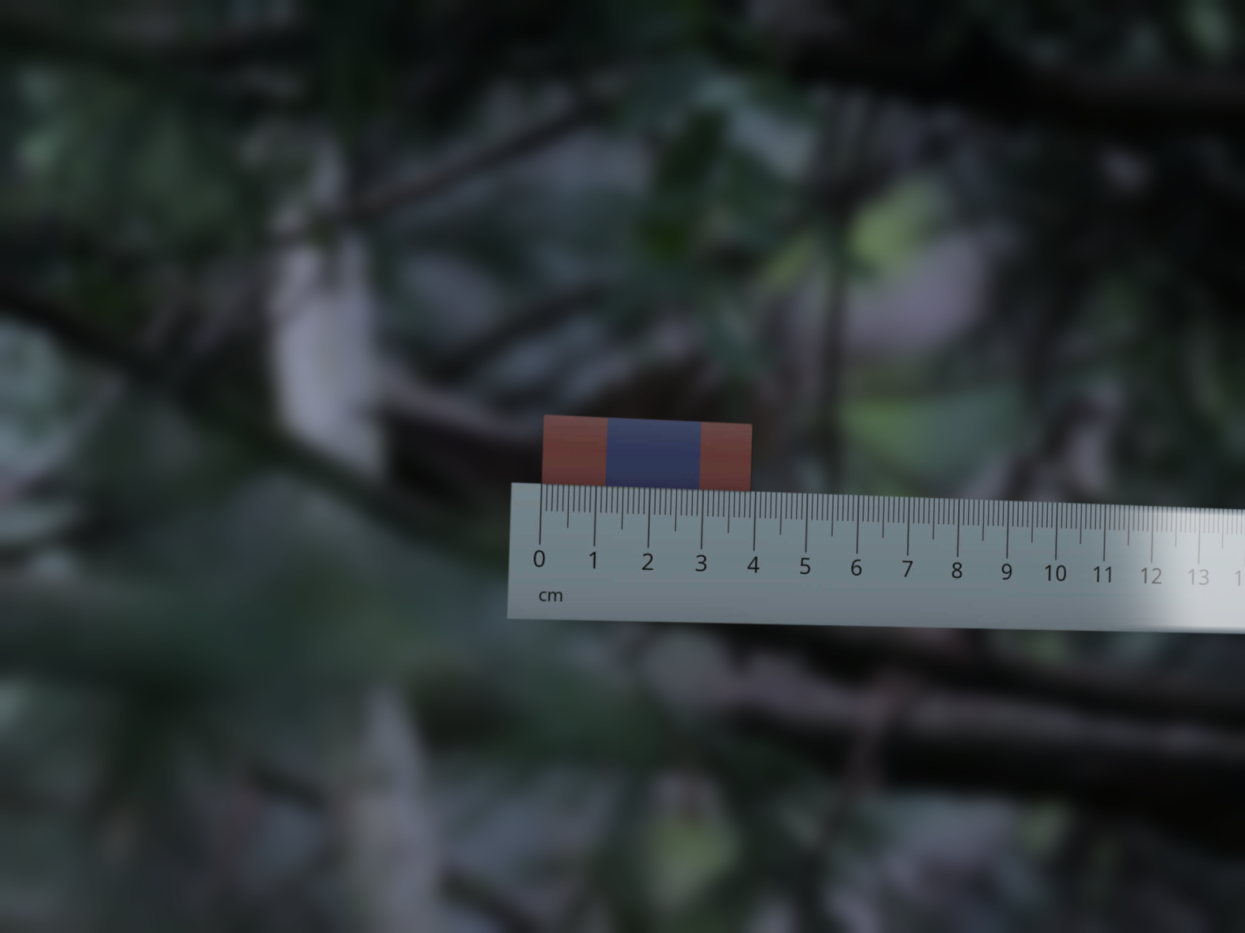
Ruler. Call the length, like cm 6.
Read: cm 3.9
